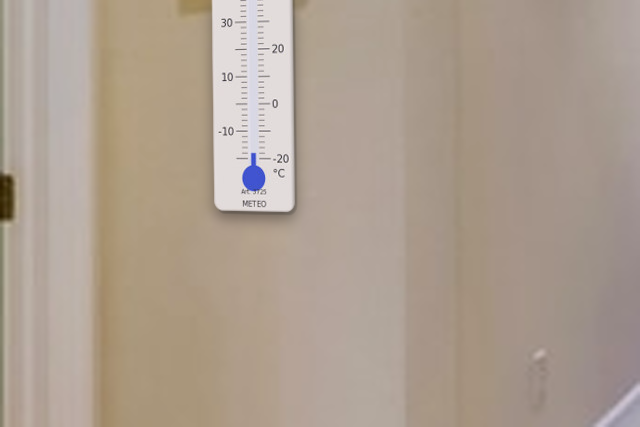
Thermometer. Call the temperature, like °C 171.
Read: °C -18
